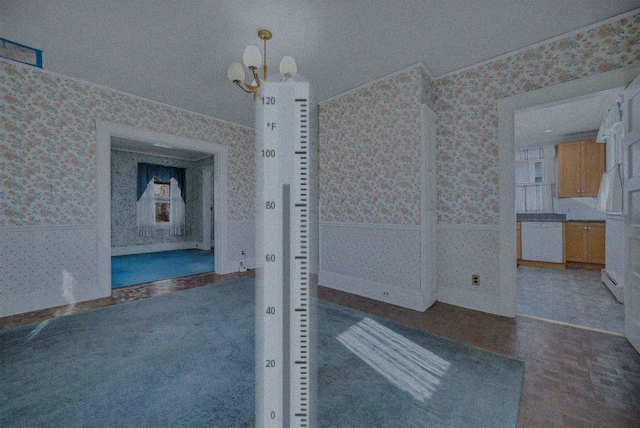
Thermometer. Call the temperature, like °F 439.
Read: °F 88
